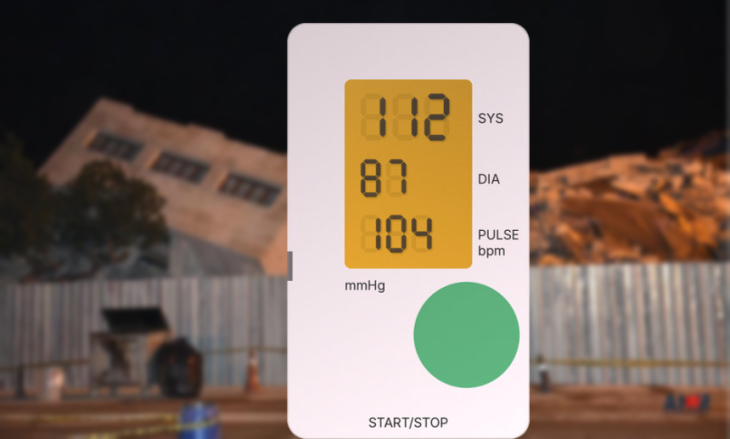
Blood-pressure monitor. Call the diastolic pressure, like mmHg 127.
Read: mmHg 87
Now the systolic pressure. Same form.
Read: mmHg 112
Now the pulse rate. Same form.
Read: bpm 104
